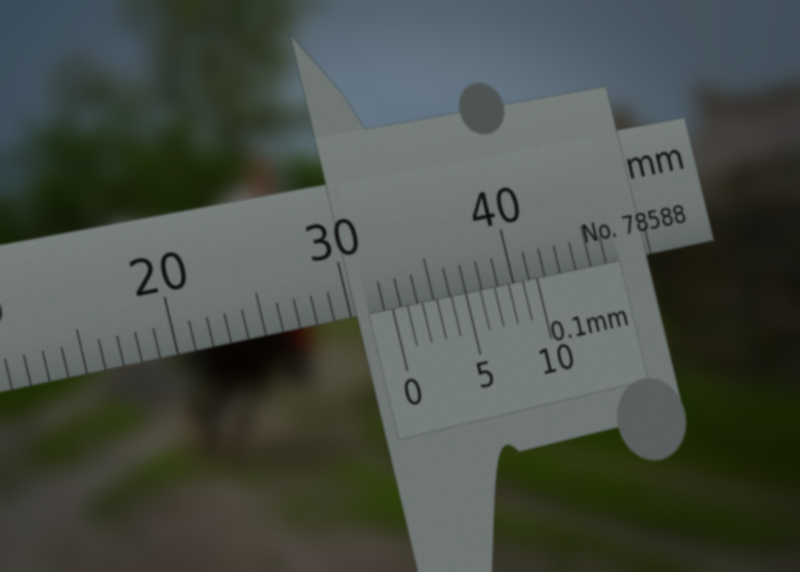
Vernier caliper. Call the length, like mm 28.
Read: mm 32.5
